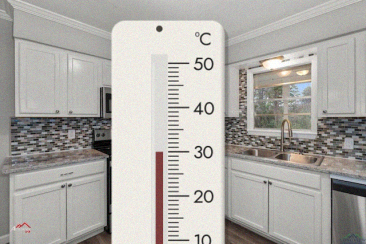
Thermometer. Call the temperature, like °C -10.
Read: °C 30
